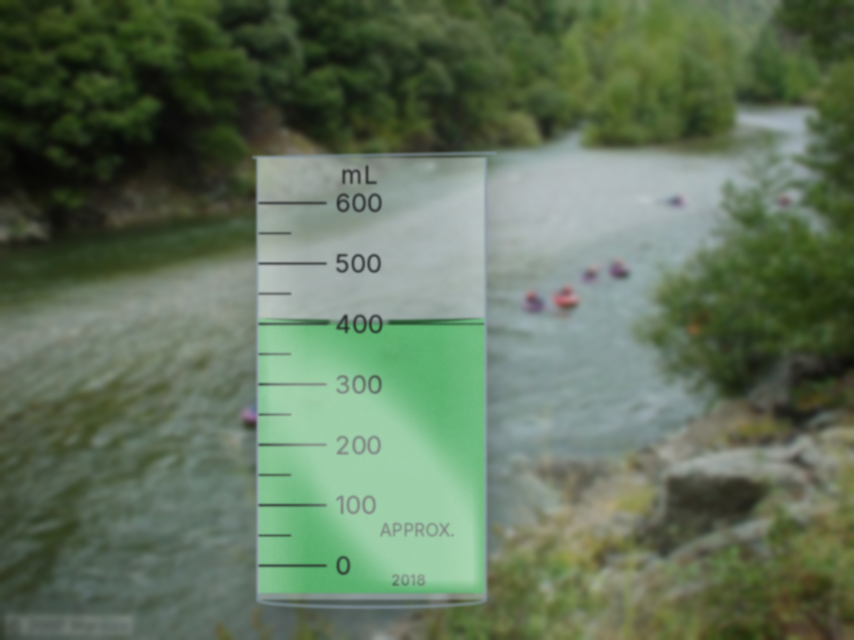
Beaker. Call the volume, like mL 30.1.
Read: mL 400
